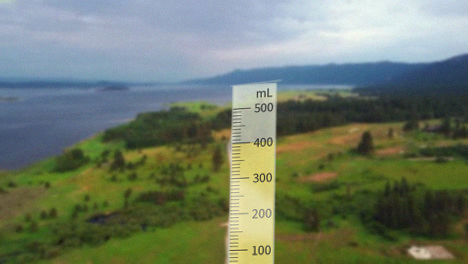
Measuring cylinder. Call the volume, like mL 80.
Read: mL 400
